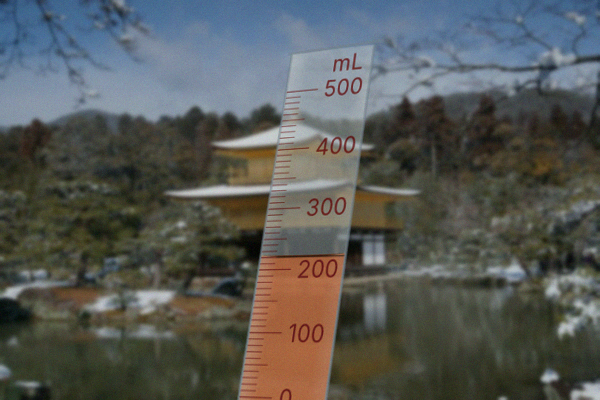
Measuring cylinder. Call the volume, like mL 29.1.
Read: mL 220
